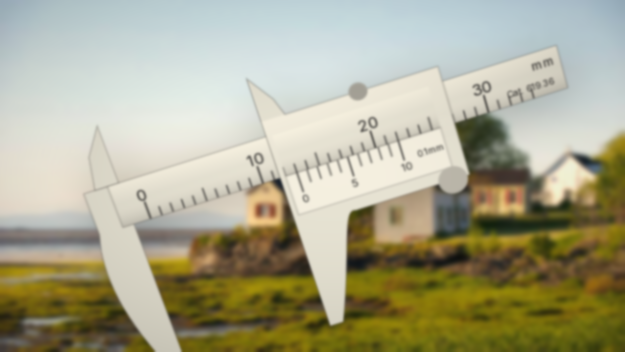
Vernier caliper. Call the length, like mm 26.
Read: mm 13.0
